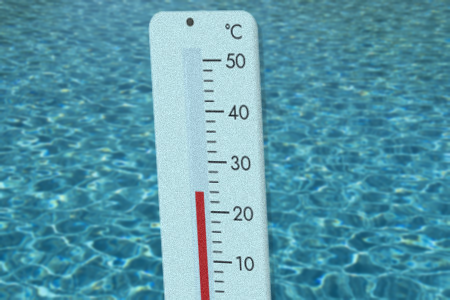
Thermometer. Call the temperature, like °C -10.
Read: °C 24
